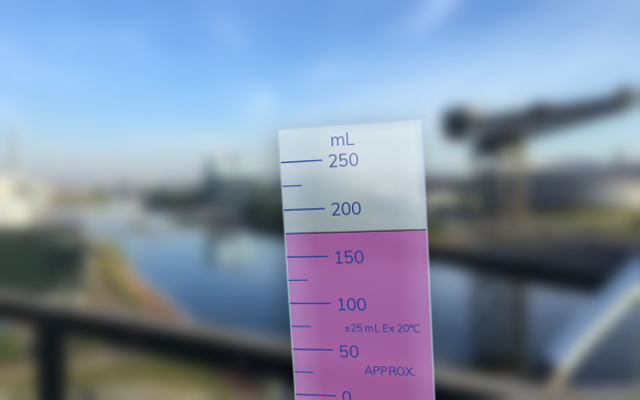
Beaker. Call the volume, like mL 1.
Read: mL 175
